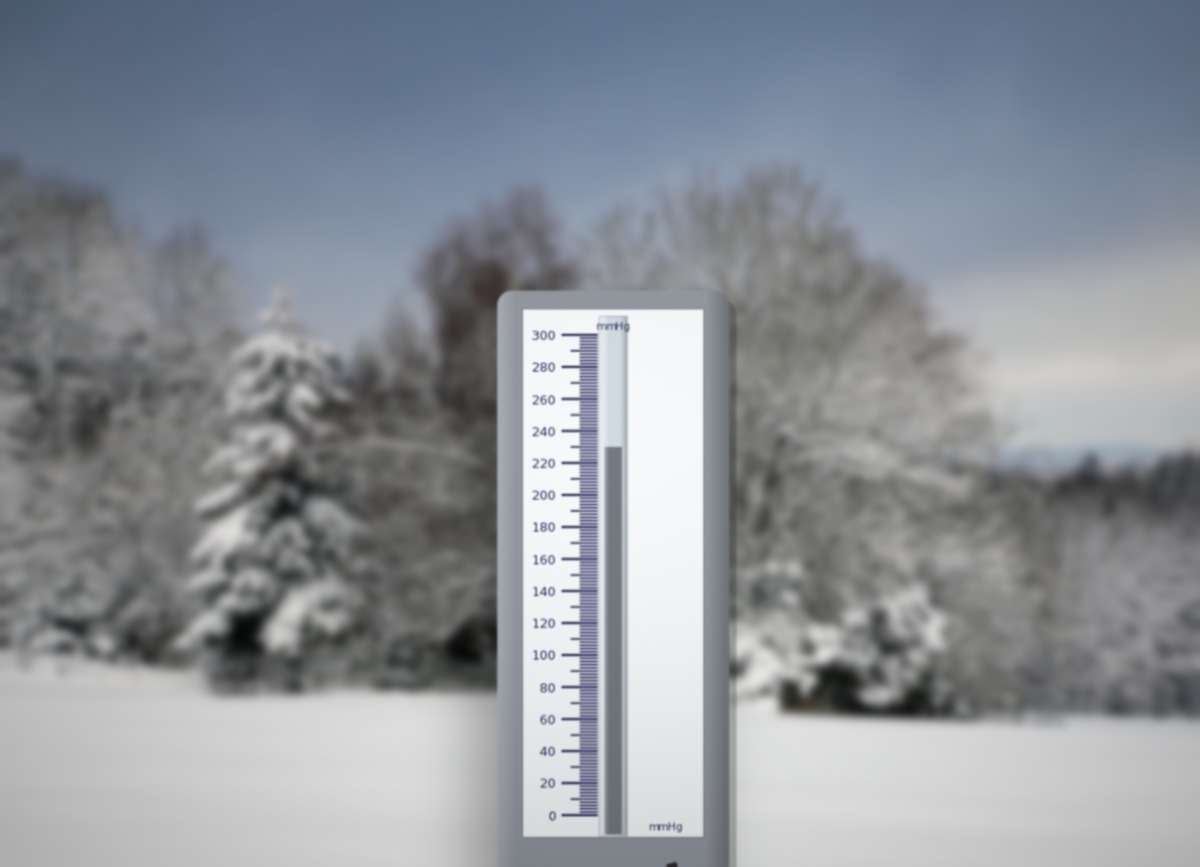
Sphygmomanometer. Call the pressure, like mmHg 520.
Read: mmHg 230
